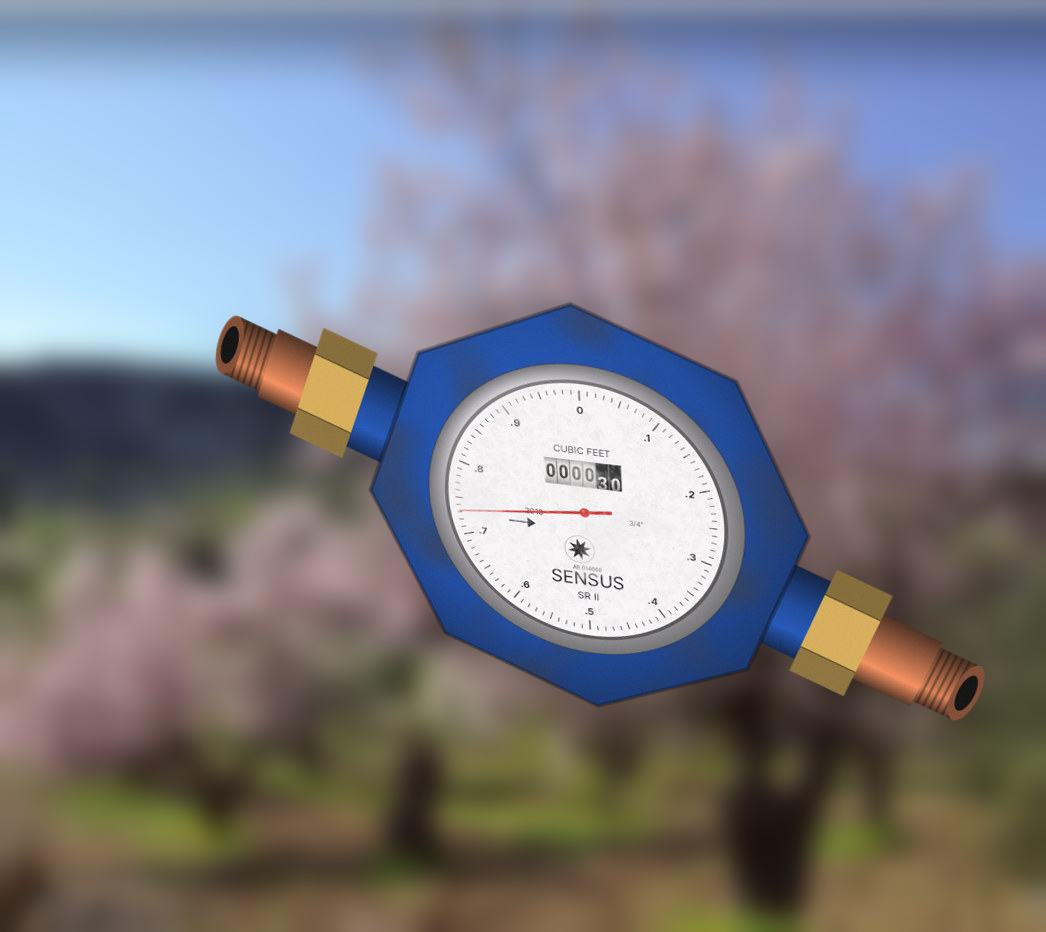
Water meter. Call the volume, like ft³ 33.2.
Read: ft³ 29.73
